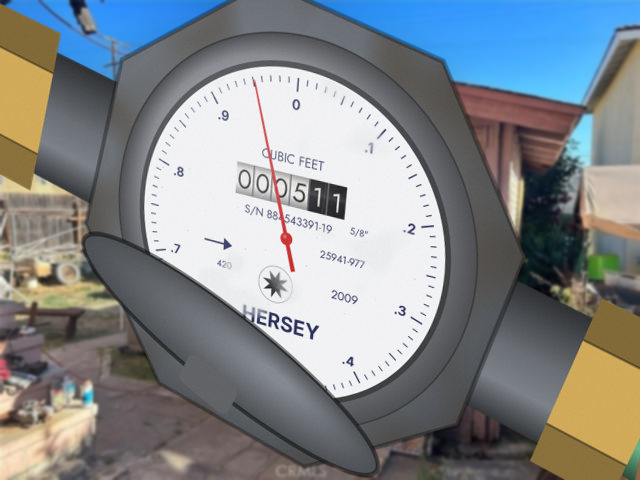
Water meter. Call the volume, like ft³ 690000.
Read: ft³ 510.95
